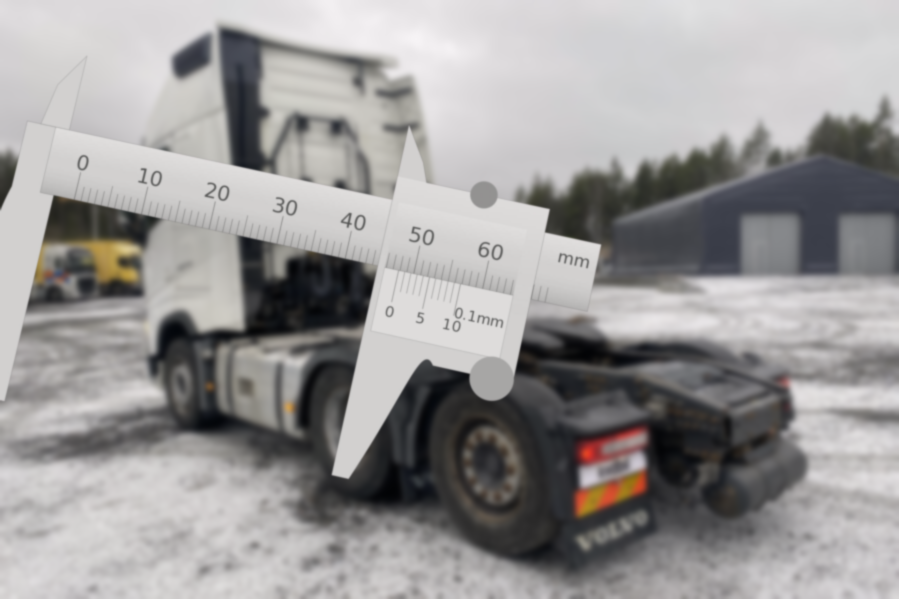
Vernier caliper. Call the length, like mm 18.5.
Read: mm 47.8
